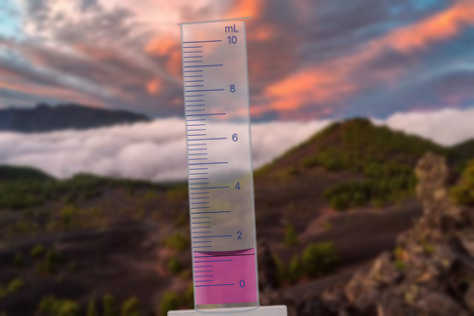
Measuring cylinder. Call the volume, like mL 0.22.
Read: mL 1.2
